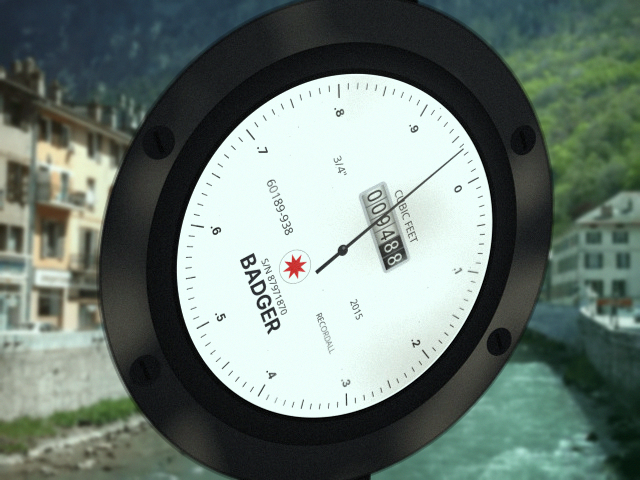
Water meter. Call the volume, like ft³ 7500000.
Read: ft³ 9487.96
